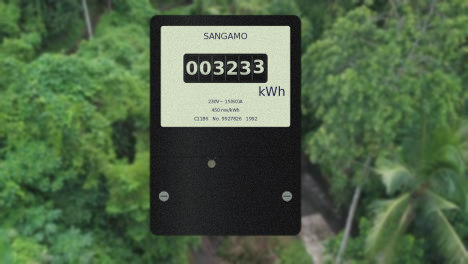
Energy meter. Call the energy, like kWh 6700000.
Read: kWh 3233
